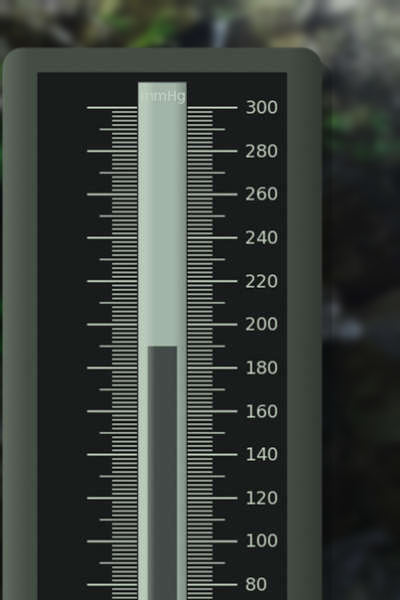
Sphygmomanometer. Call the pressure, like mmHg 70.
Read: mmHg 190
